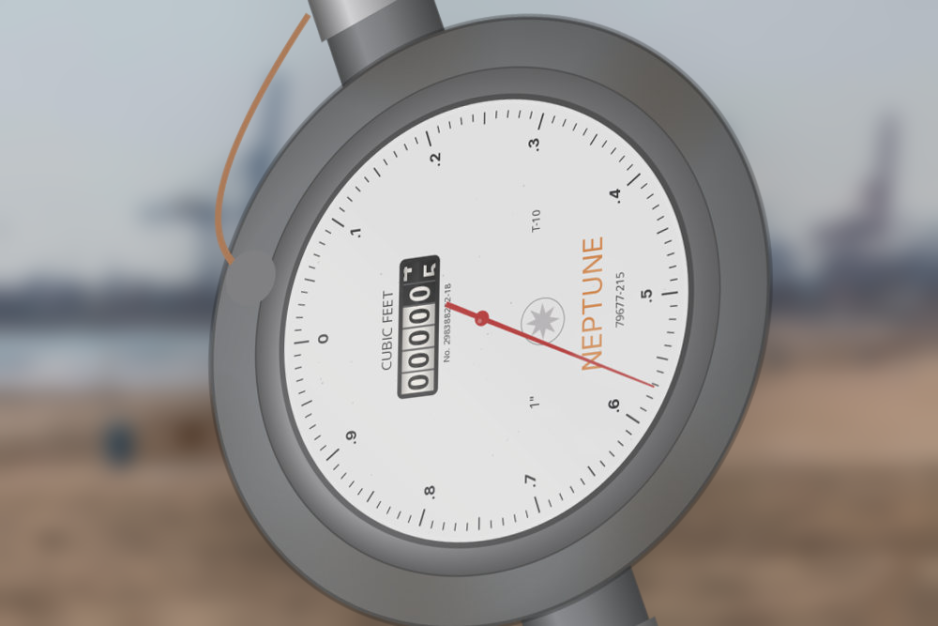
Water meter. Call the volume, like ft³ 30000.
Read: ft³ 4.57
